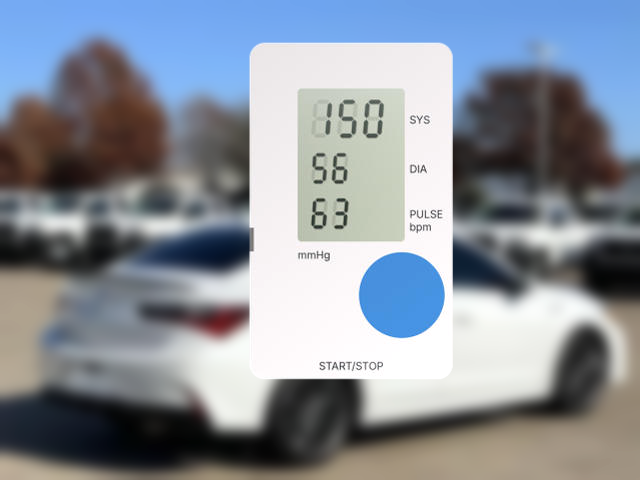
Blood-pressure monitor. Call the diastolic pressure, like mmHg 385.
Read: mmHg 56
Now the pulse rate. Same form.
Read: bpm 63
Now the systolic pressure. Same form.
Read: mmHg 150
